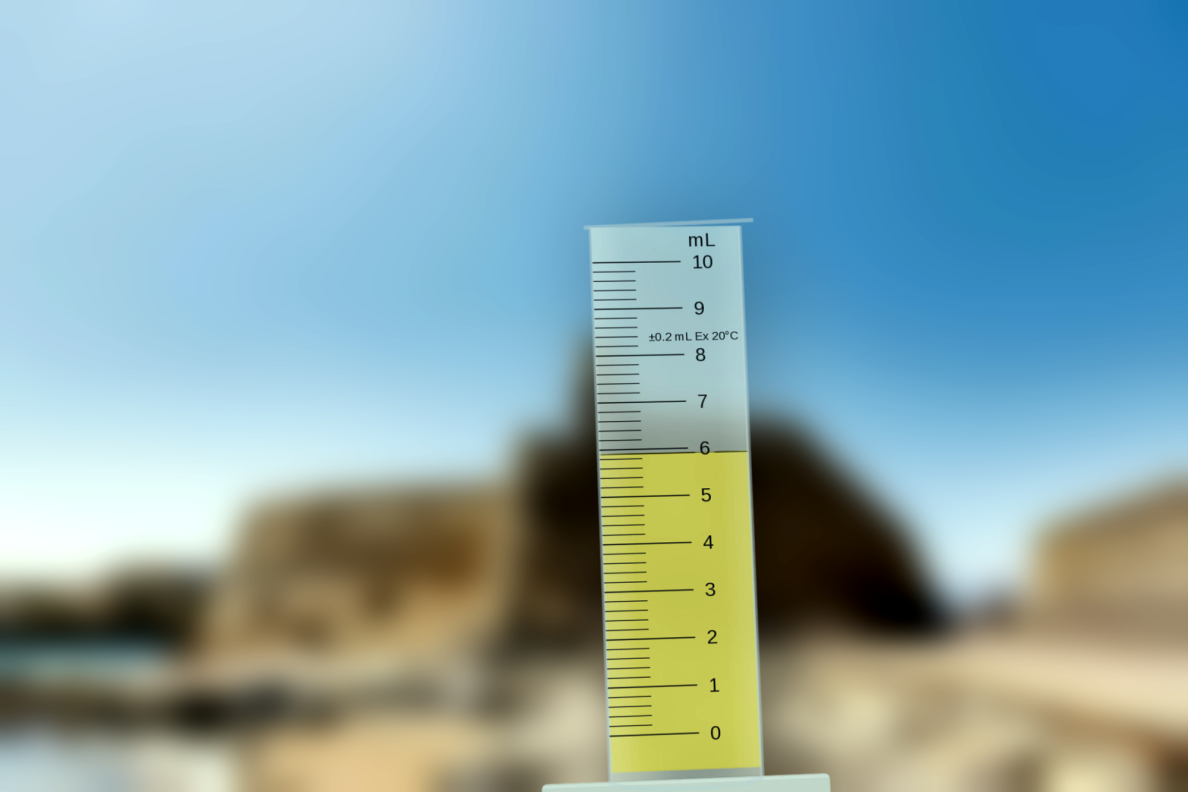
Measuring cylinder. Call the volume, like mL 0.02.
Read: mL 5.9
